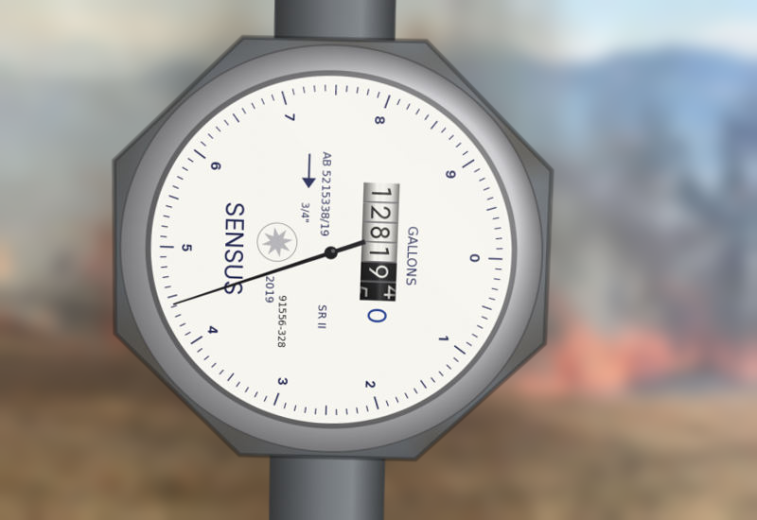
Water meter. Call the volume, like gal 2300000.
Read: gal 1281944.4
